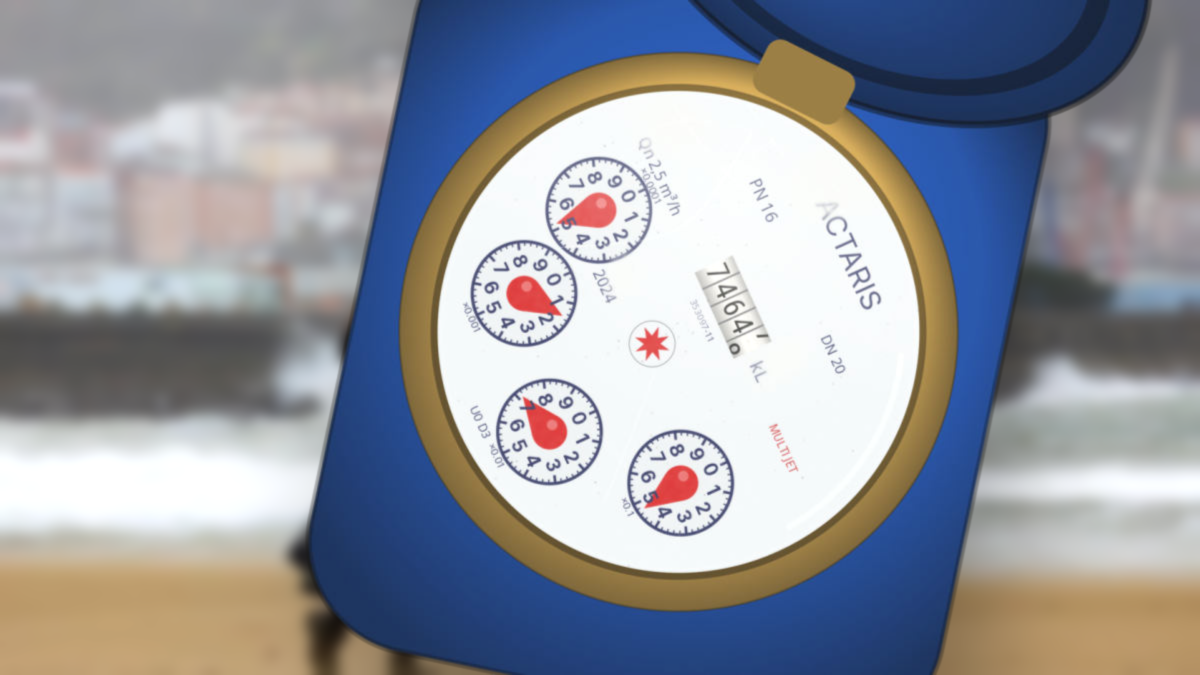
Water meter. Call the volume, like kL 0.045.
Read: kL 74647.4715
